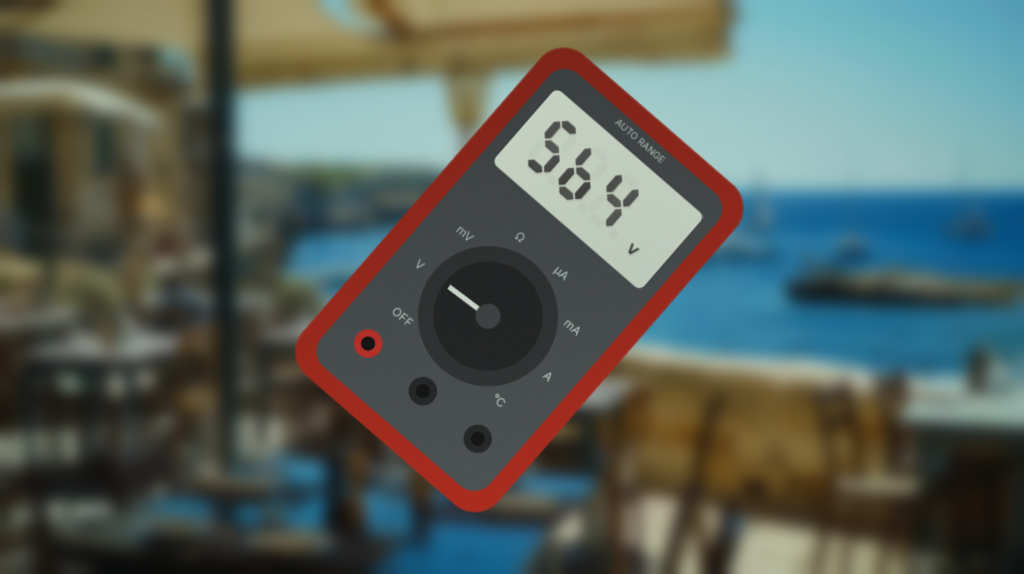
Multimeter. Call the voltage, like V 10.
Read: V 564
